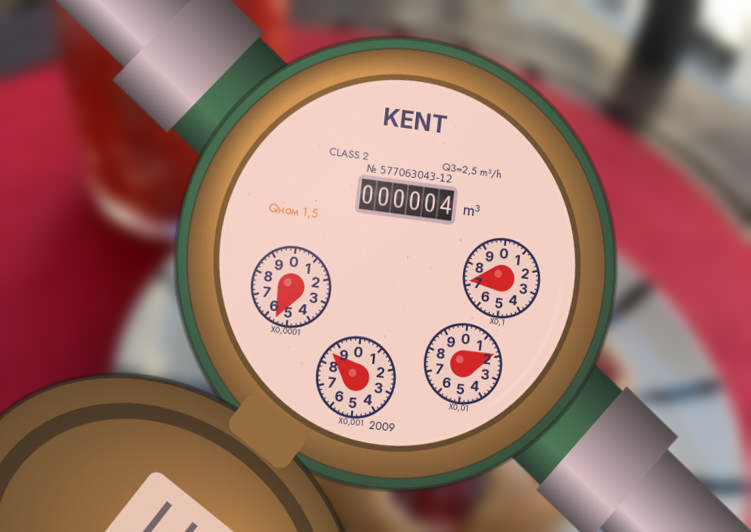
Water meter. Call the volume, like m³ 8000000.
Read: m³ 4.7185
